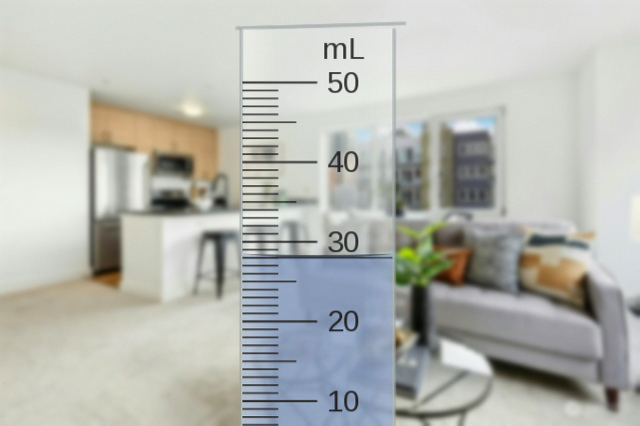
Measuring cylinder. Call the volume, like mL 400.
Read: mL 28
